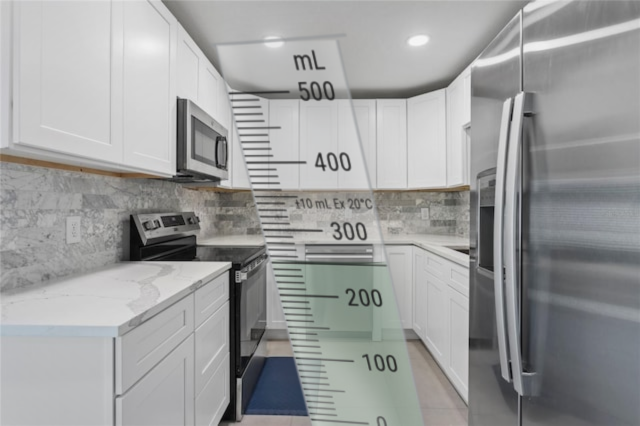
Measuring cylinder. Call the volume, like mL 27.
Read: mL 250
